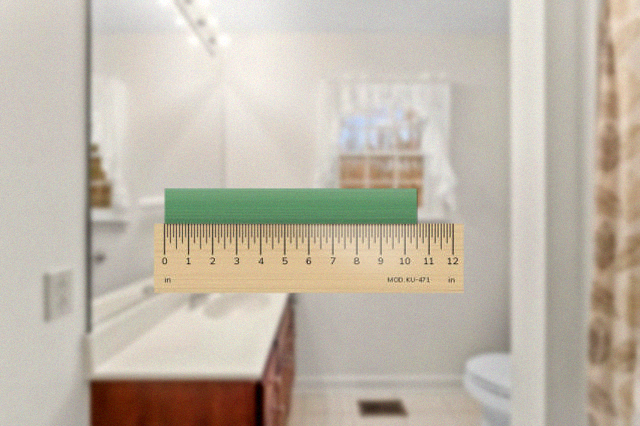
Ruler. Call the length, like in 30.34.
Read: in 10.5
